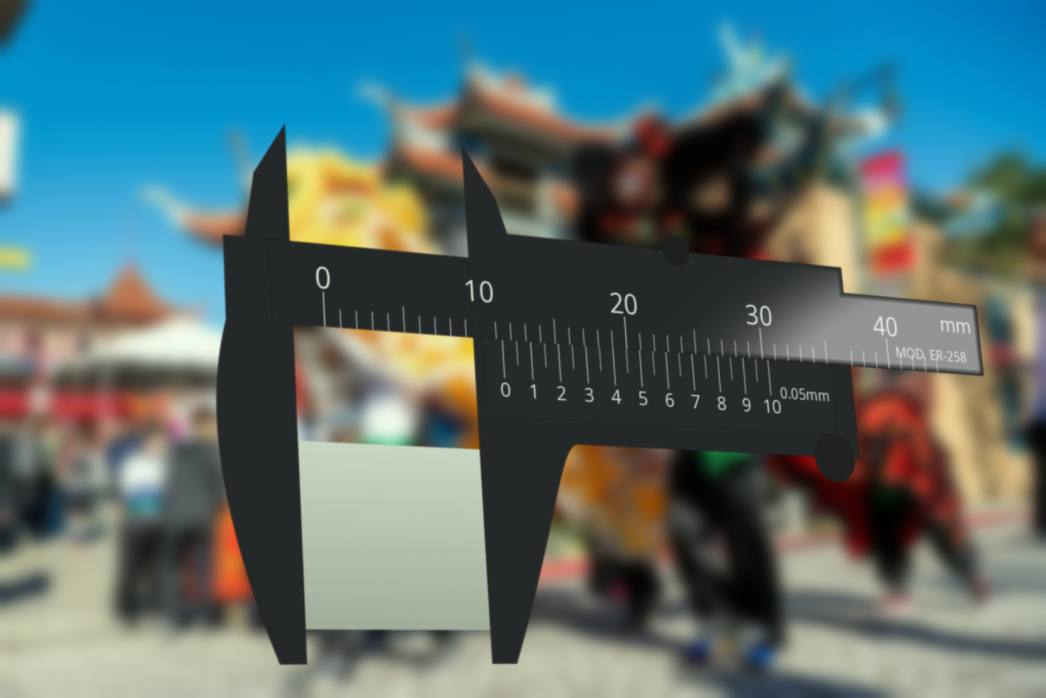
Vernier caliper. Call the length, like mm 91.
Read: mm 11.4
